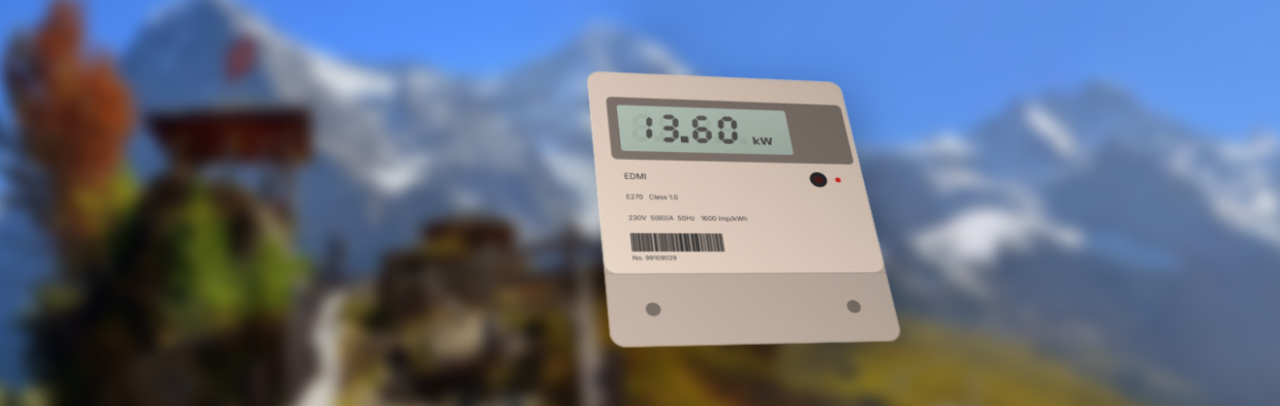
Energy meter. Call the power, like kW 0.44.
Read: kW 13.60
